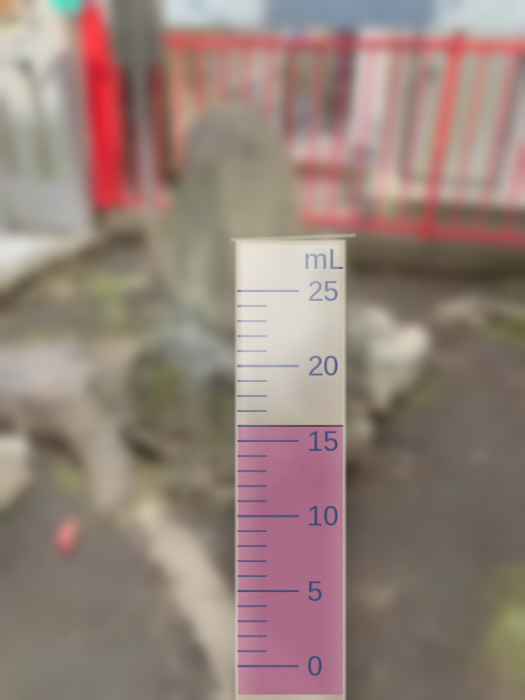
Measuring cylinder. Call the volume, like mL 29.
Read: mL 16
